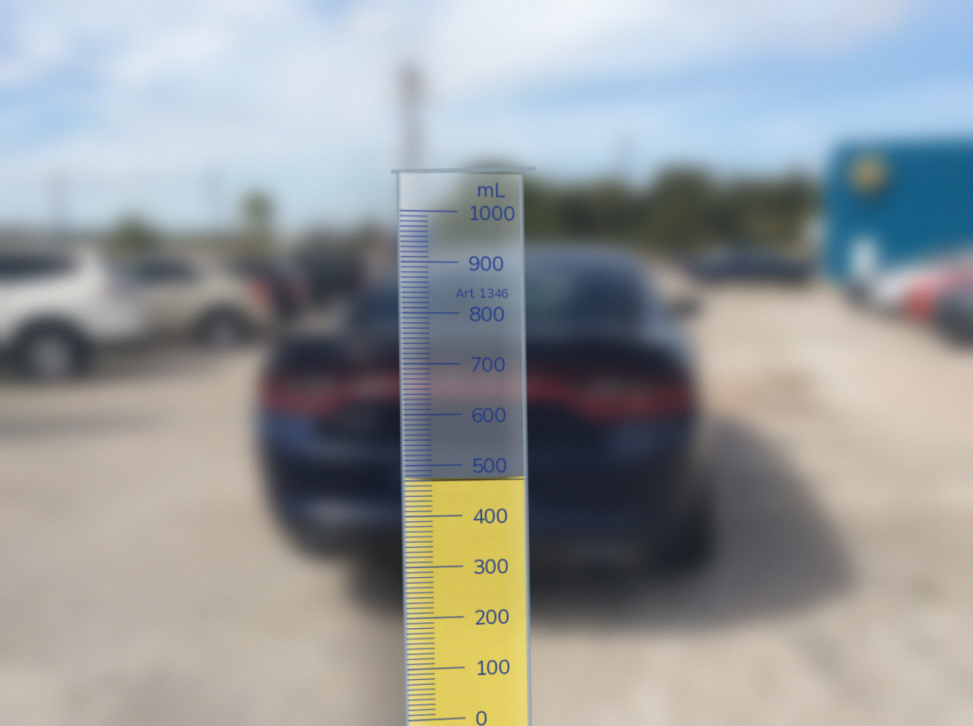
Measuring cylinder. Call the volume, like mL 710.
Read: mL 470
